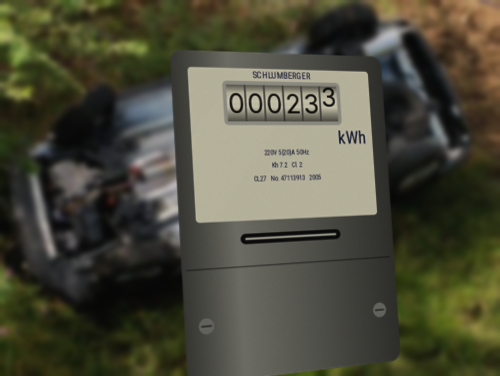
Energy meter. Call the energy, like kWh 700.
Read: kWh 233
